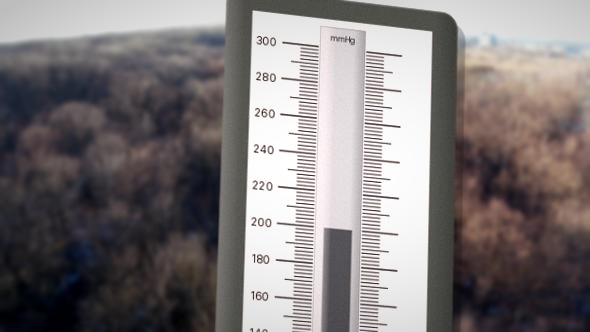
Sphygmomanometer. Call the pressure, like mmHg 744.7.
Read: mmHg 200
